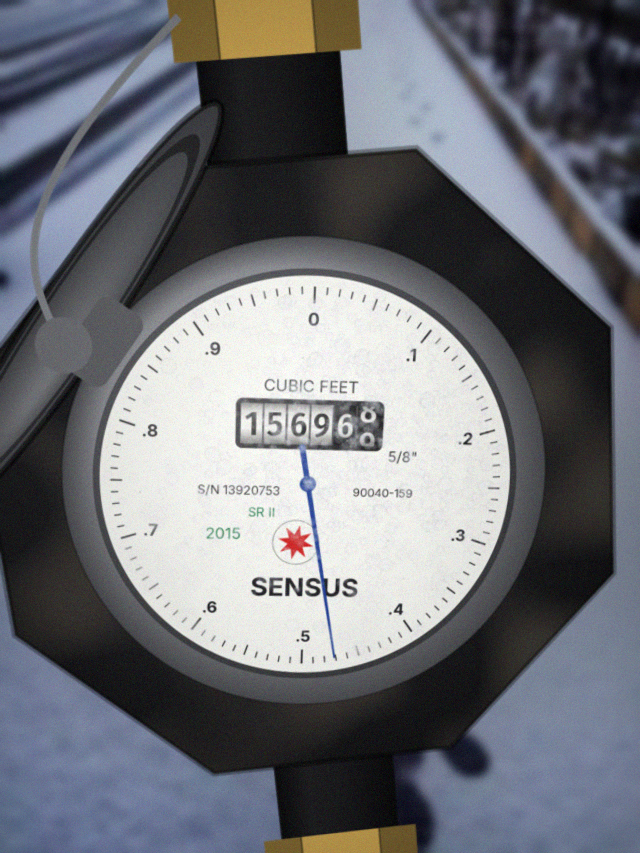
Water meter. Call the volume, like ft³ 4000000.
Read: ft³ 156968.47
